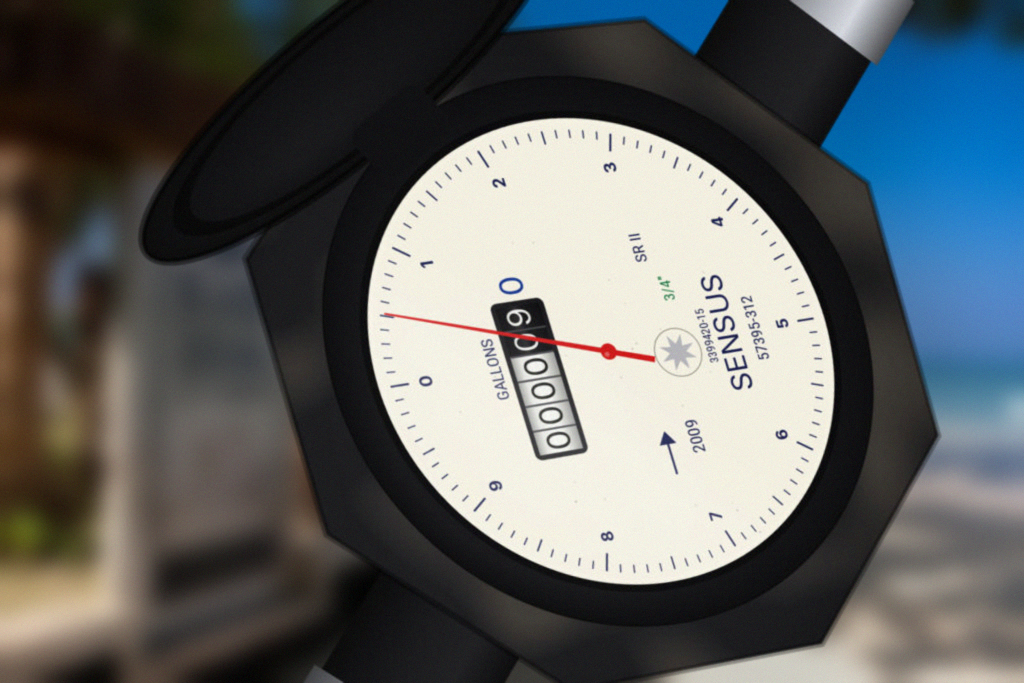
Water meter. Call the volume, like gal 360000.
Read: gal 90.5
